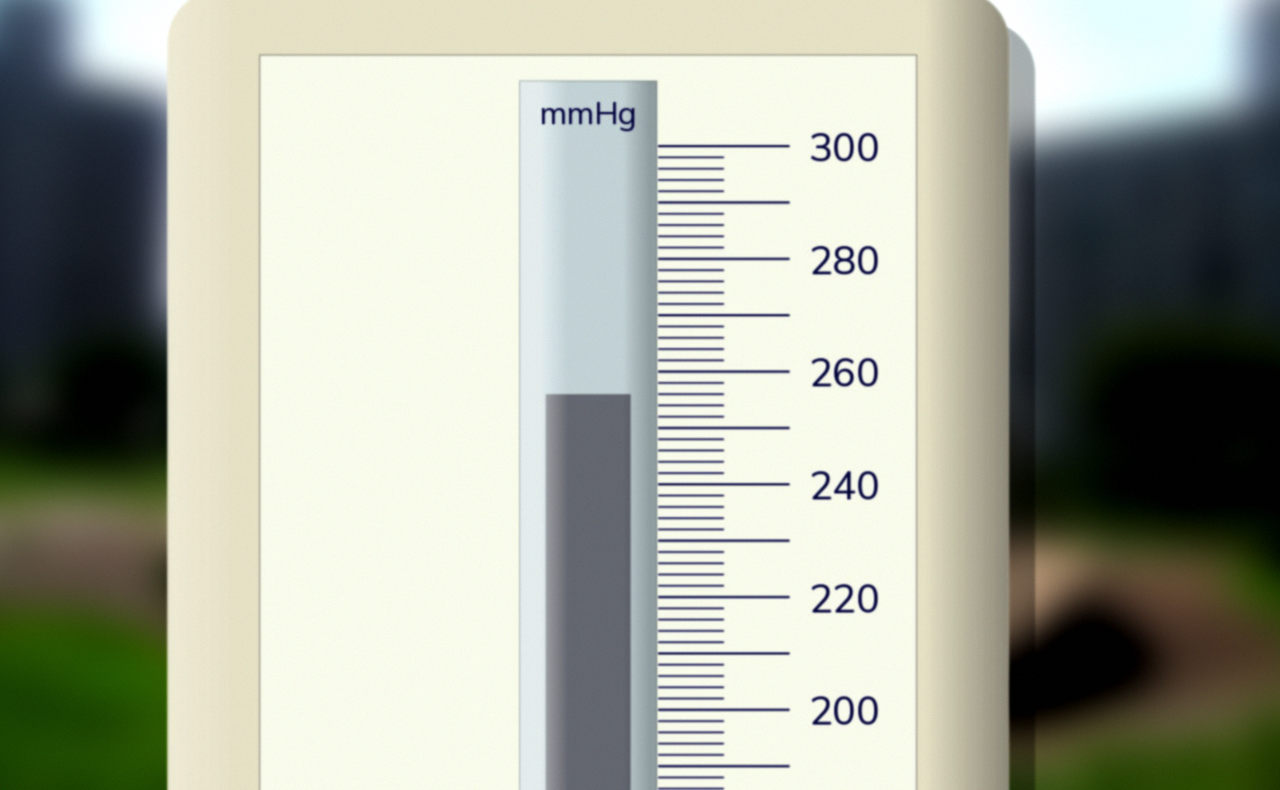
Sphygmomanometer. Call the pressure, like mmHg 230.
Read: mmHg 256
